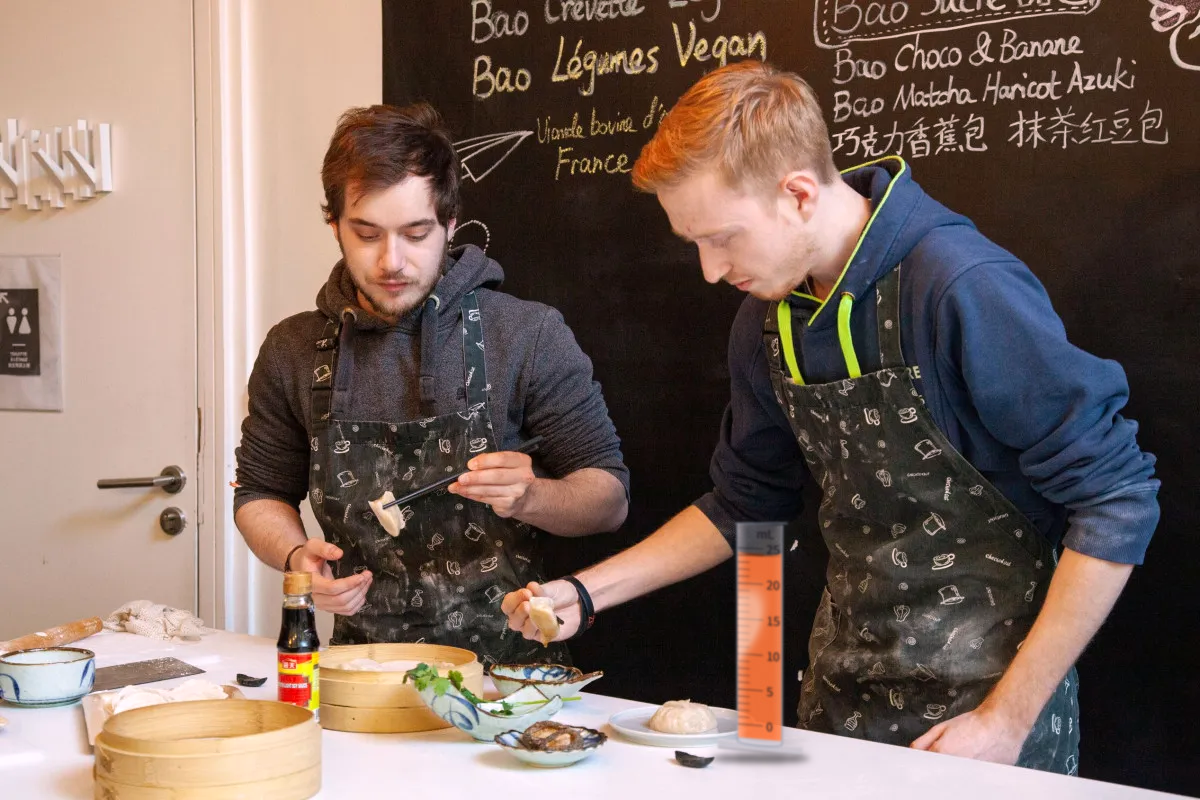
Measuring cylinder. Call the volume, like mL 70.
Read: mL 24
